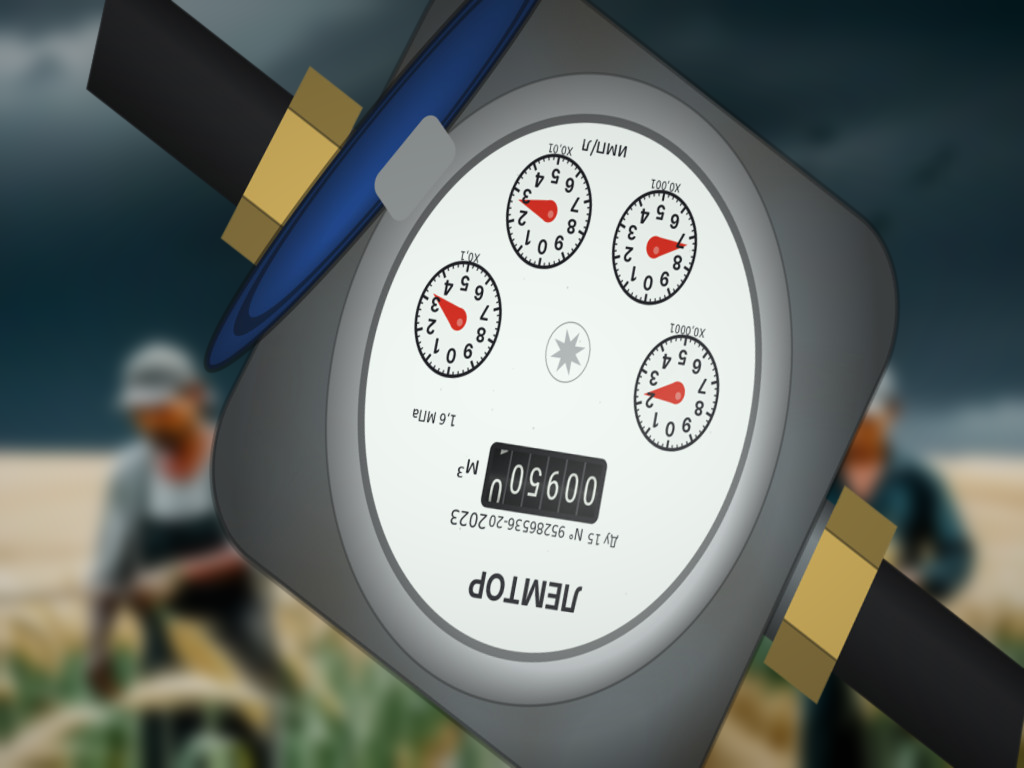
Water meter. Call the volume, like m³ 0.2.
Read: m³ 9500.3272
